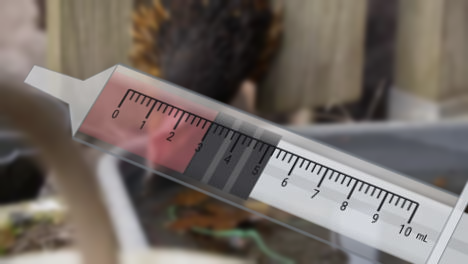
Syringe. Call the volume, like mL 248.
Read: mL 3
